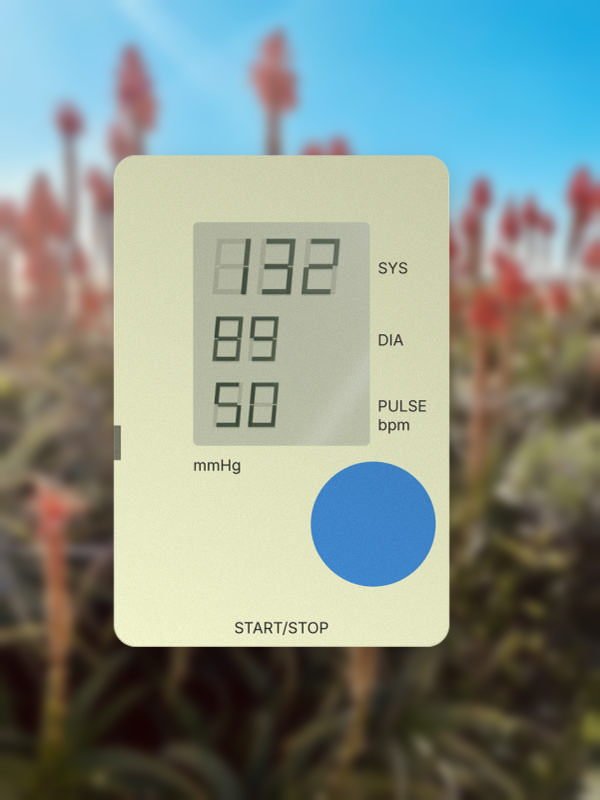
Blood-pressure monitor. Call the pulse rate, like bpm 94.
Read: bpm 50
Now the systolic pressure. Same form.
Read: mmHg 132
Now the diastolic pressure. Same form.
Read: mmHg 89
